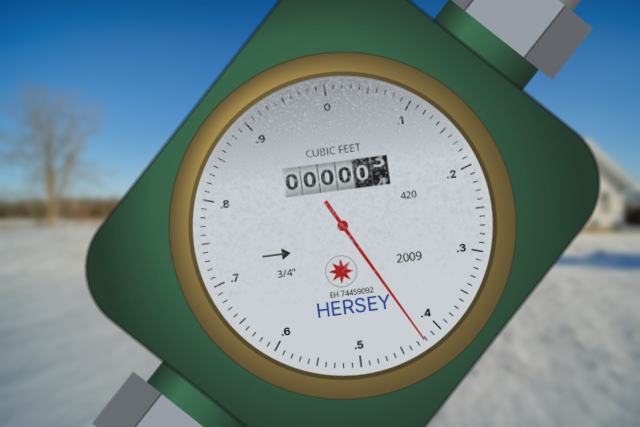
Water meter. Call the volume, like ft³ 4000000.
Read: ft³ 3.42
